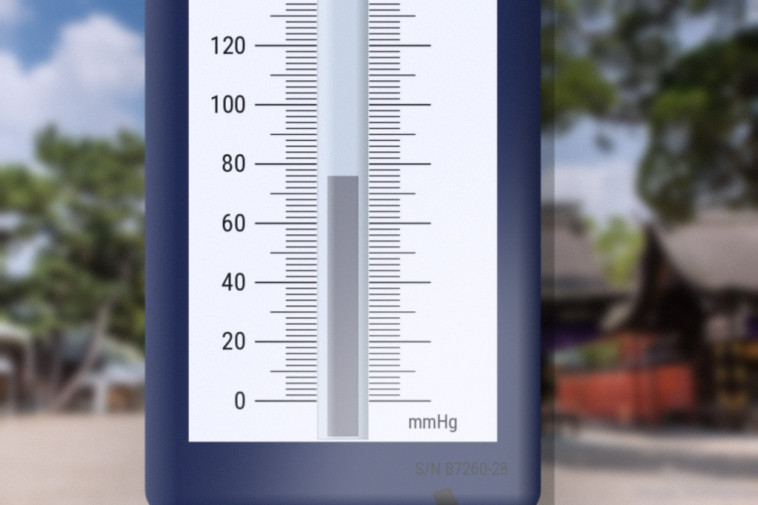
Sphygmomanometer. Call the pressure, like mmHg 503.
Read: mmHg 76
